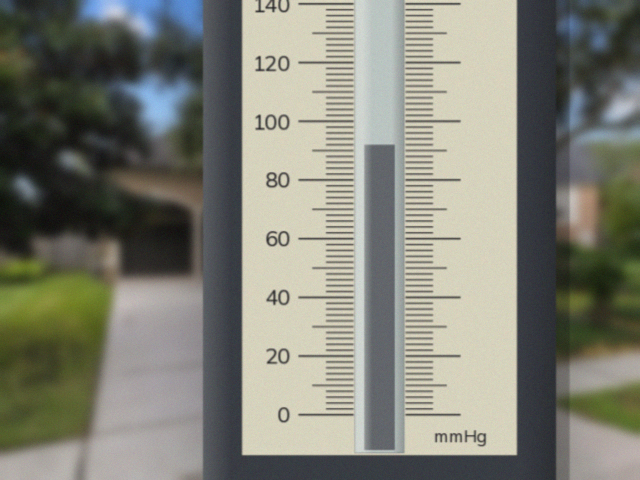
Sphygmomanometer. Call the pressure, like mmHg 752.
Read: mmHg 92
